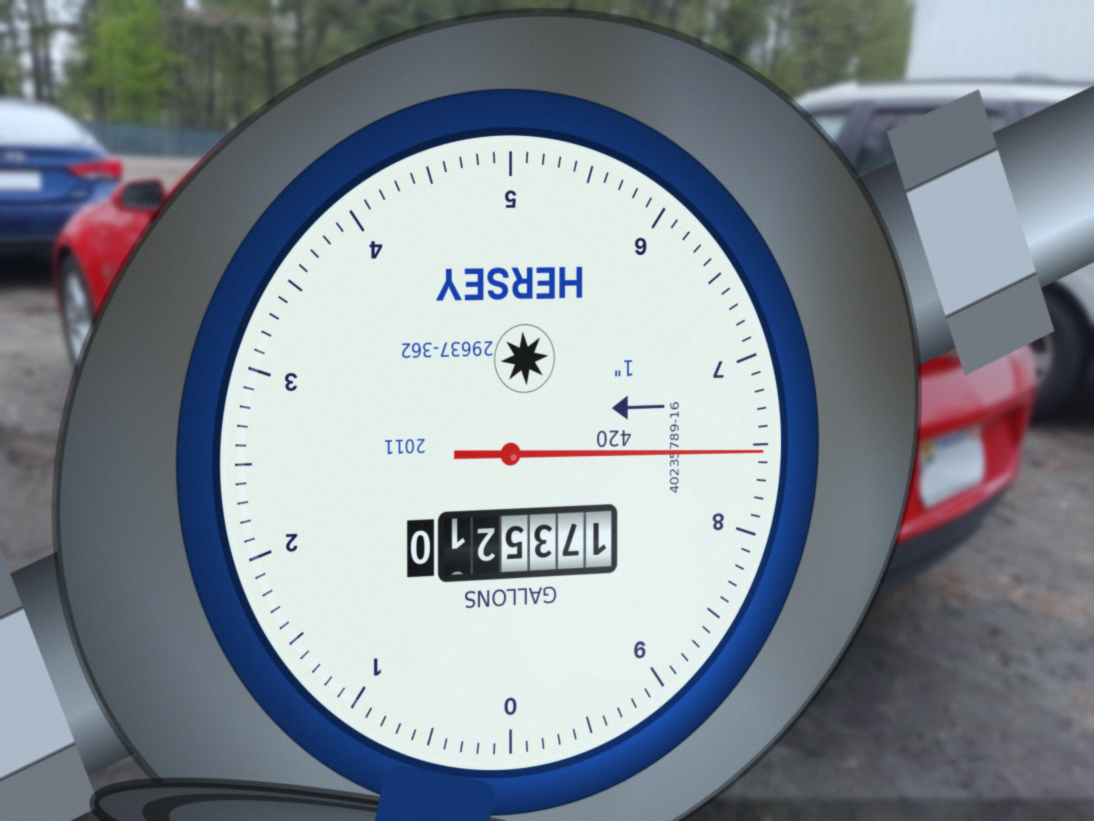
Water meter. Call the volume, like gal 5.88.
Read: gal 1735207.5
